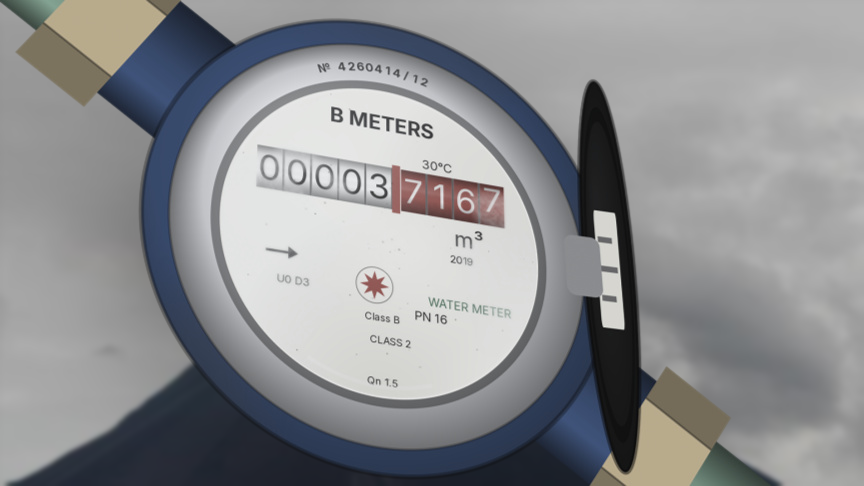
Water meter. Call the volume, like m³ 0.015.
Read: m³ 3.7167
